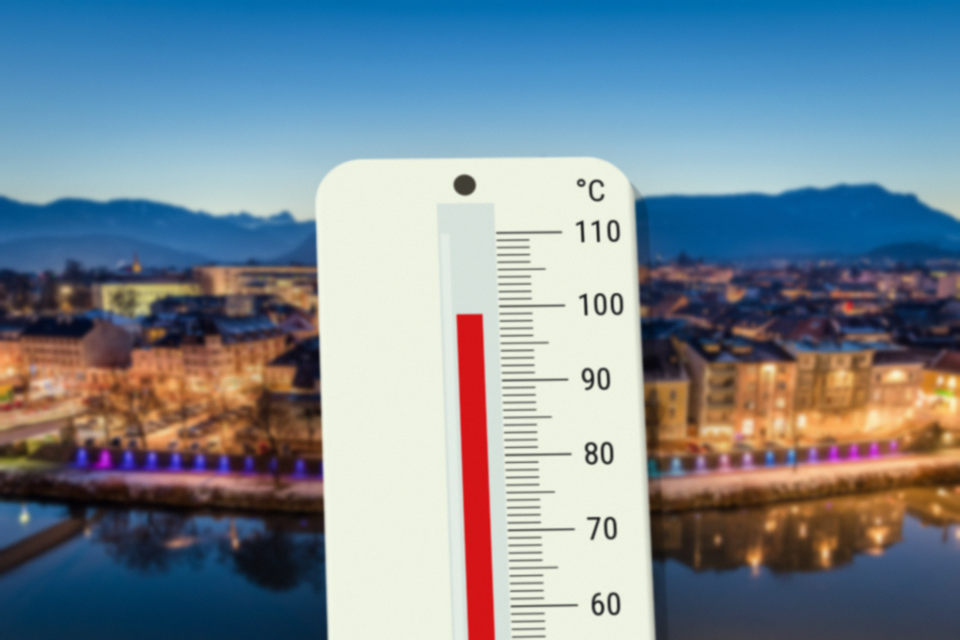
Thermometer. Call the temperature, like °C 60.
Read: °C 99
